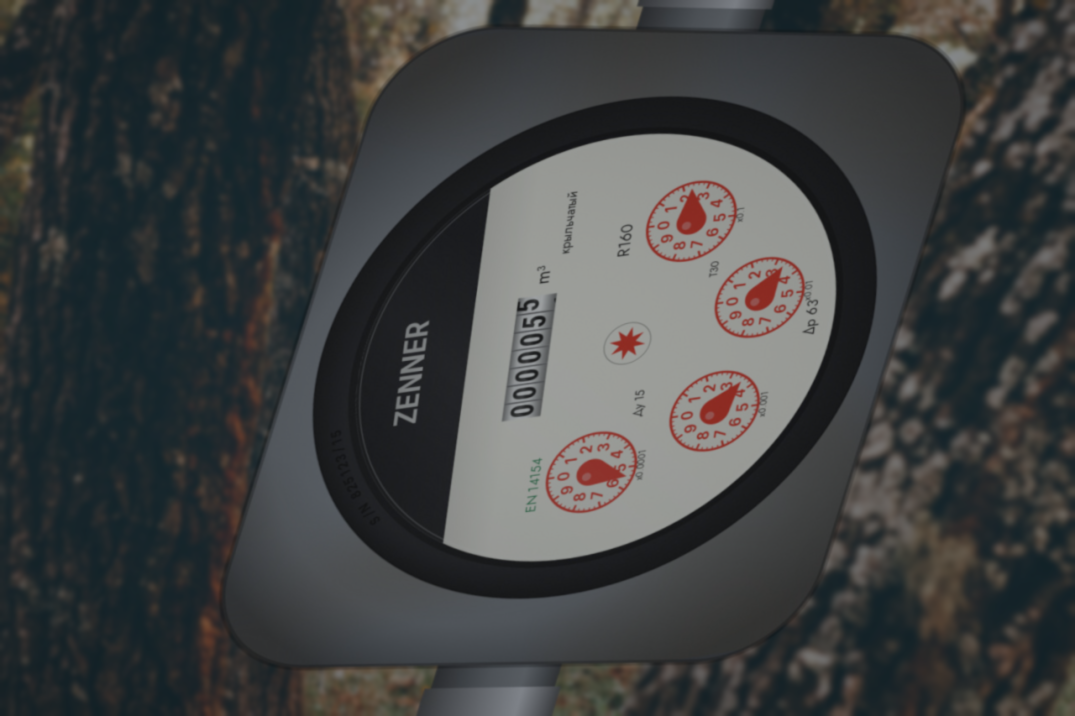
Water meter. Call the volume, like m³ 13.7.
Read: m³ 55.2335
